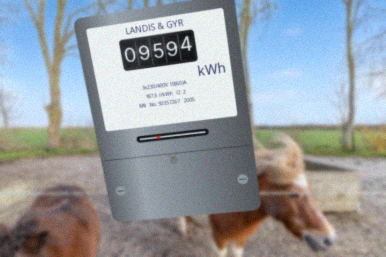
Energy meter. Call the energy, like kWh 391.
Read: kWh 9594
